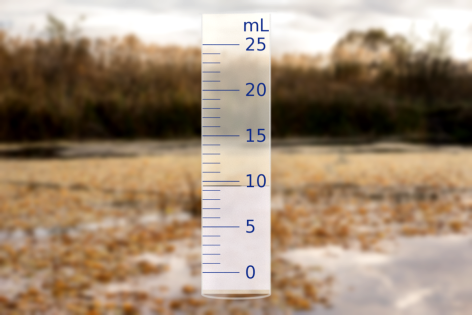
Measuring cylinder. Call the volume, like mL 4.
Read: mL 9.5
